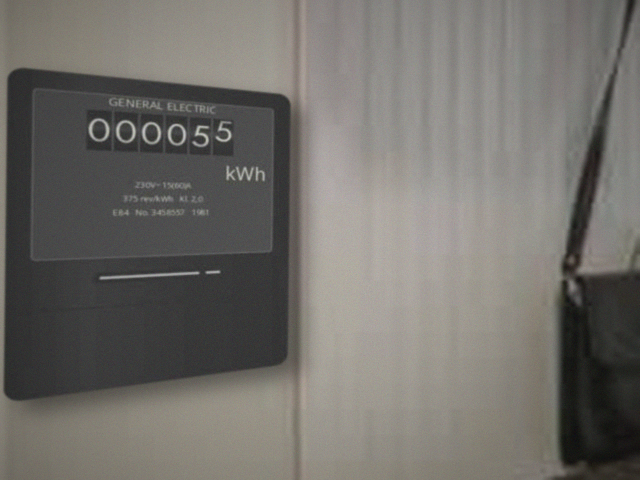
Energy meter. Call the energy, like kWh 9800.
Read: kWh 55
